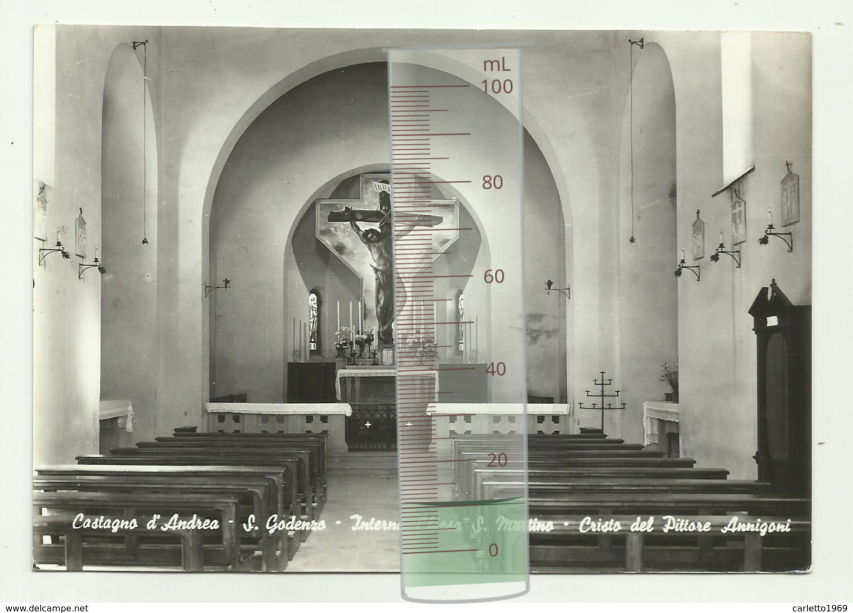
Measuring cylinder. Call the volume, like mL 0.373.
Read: mL 10
